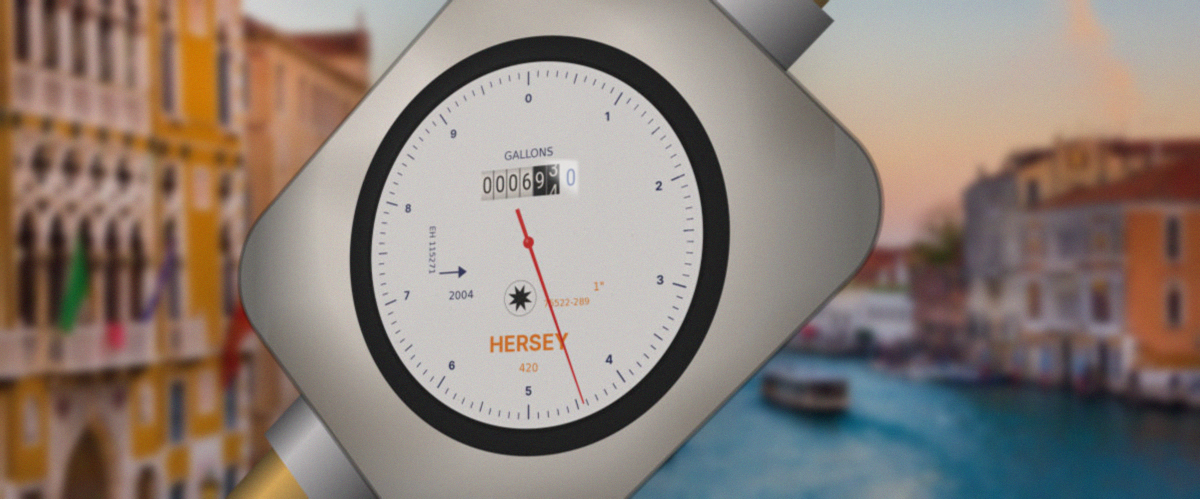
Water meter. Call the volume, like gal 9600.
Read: gal 6934.4
